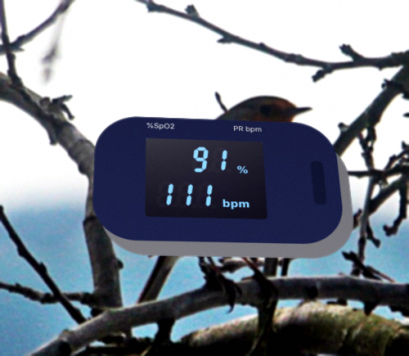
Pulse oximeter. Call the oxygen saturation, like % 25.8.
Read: % 91
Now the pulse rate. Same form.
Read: bpm 111
